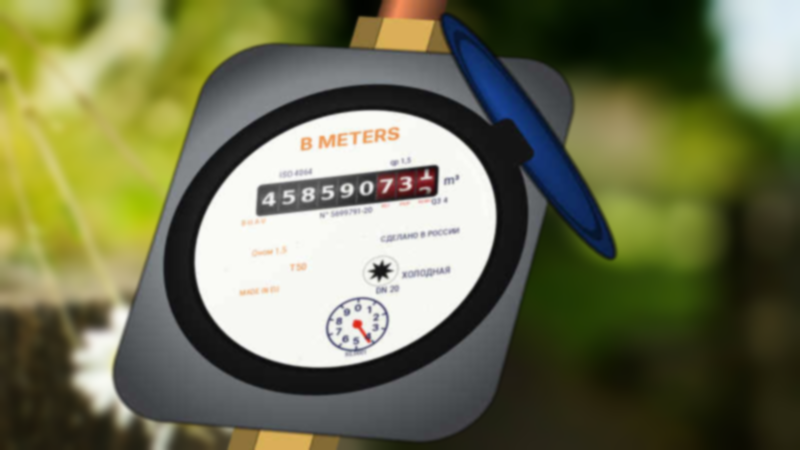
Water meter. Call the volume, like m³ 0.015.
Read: m³ 458590.7314
